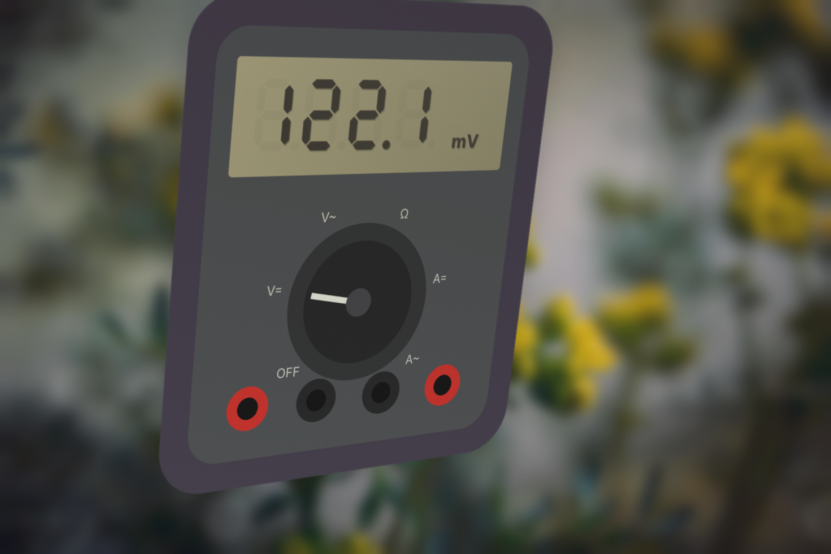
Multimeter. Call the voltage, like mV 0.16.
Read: mV 122.1
